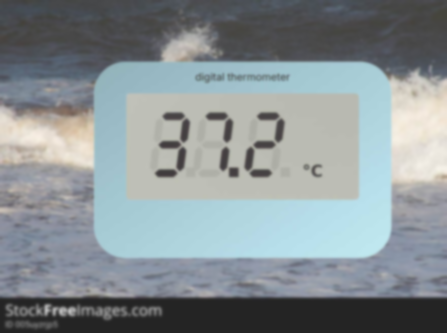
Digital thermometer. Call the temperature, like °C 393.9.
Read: °C 37.2
